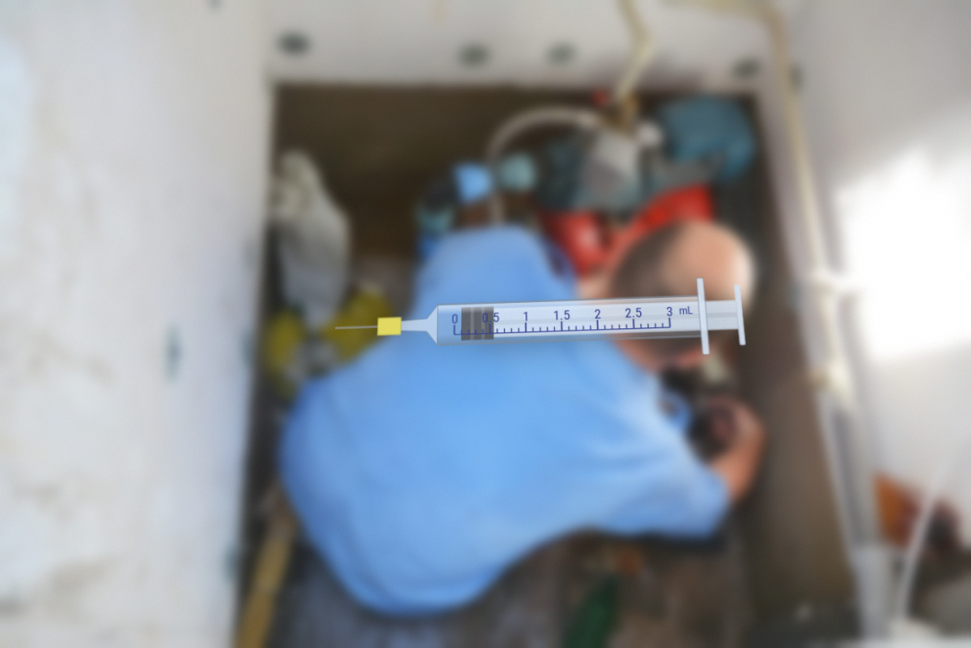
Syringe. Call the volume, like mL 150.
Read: mL 0.1
